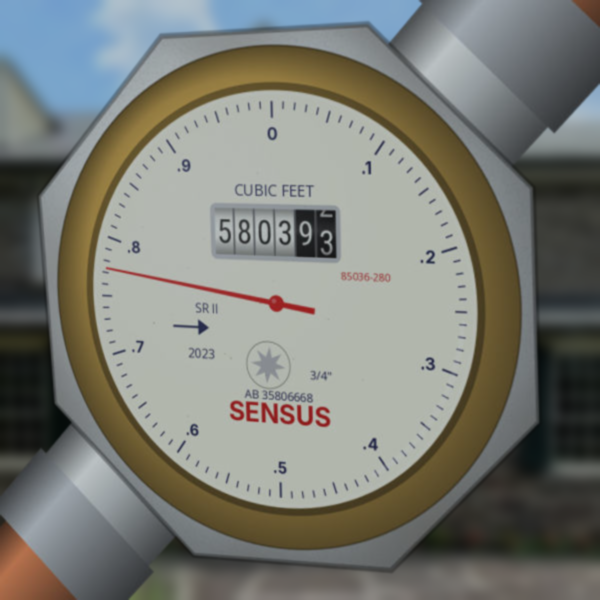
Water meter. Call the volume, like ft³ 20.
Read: ft³ 580392.77
